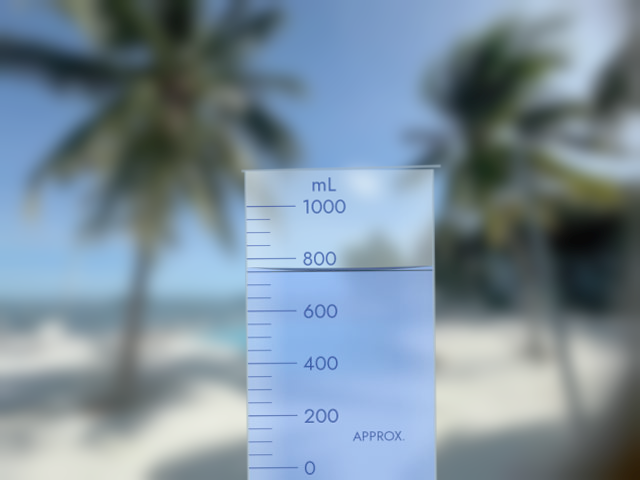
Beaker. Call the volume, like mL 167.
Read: mL 750
